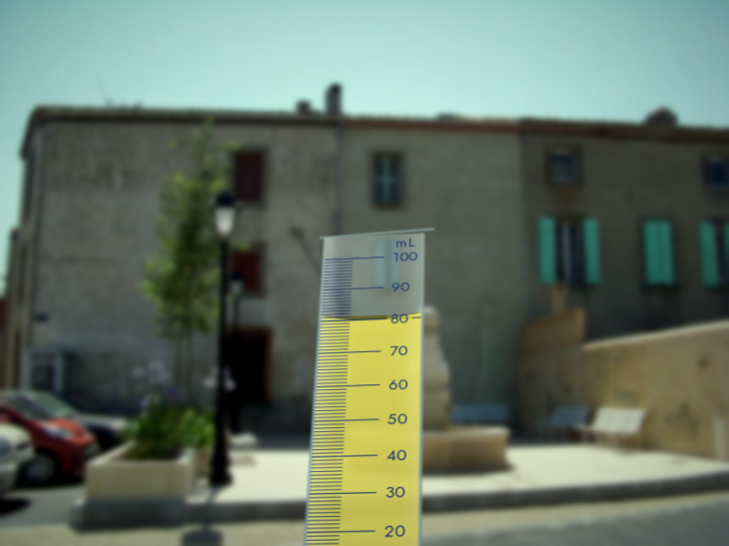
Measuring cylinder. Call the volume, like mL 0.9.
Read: mL 80
